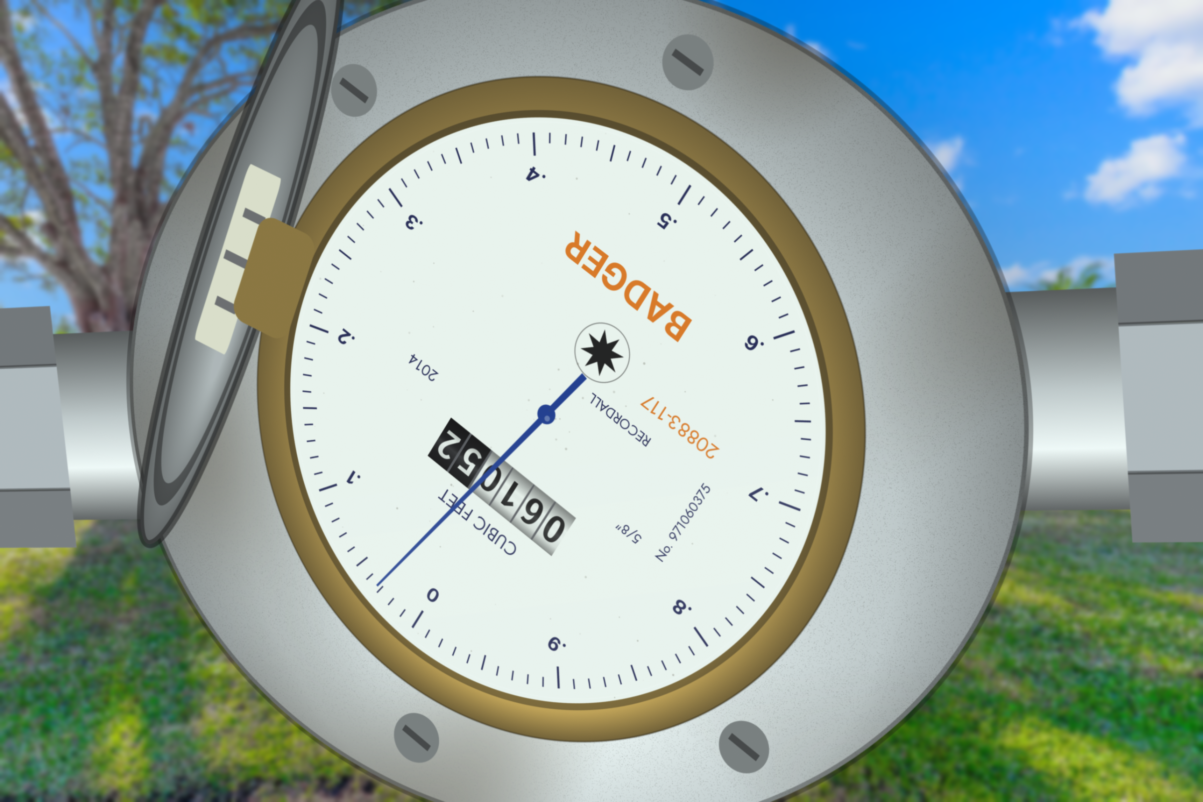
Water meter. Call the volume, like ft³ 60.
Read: ft³ 61052.03
